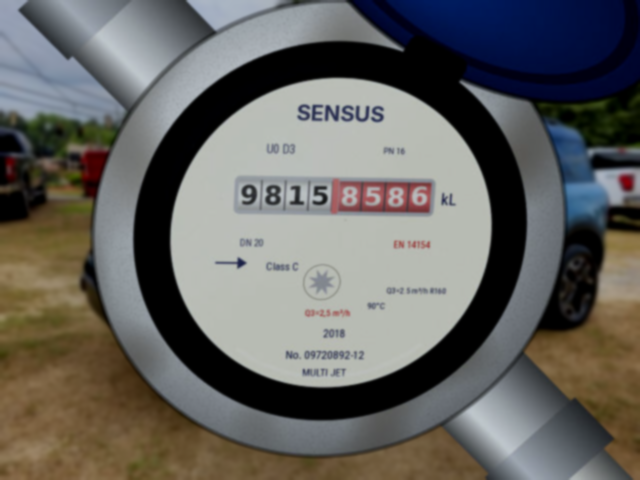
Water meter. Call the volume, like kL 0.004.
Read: kL 9815.8586
